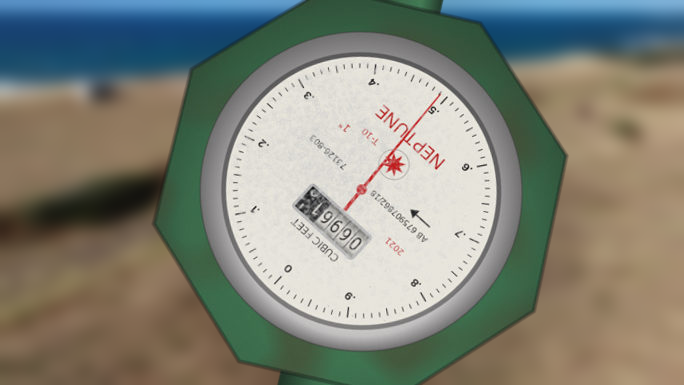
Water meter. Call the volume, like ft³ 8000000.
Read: ft³ 69611.49
